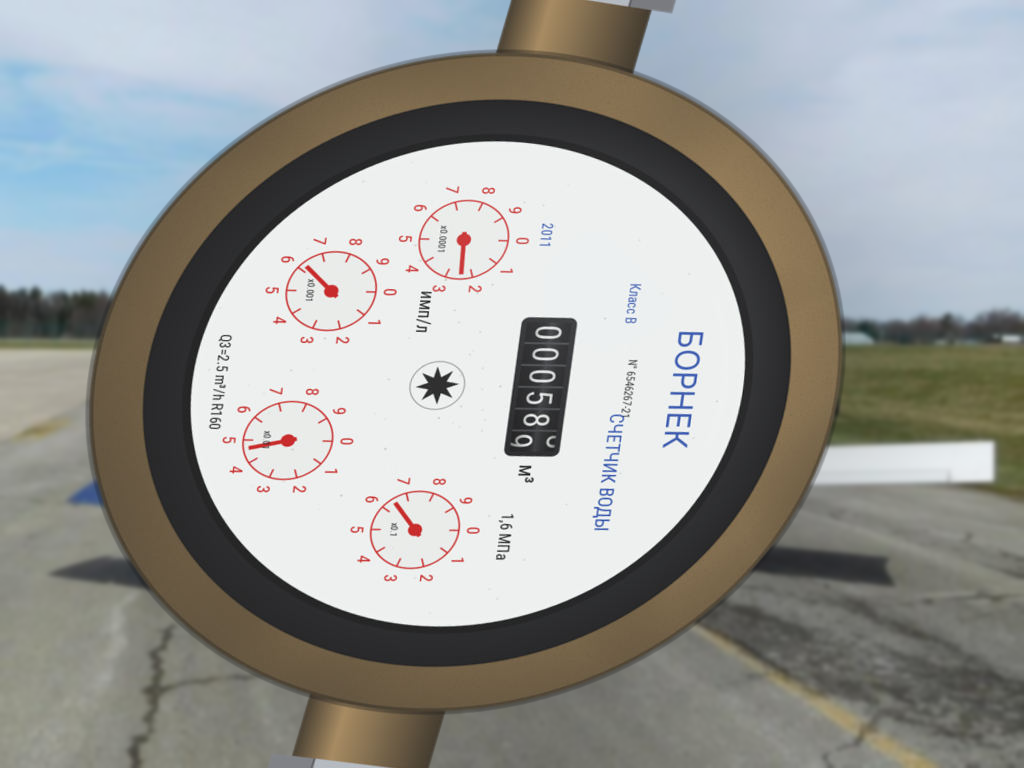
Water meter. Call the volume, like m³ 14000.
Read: m³ 588.6462
